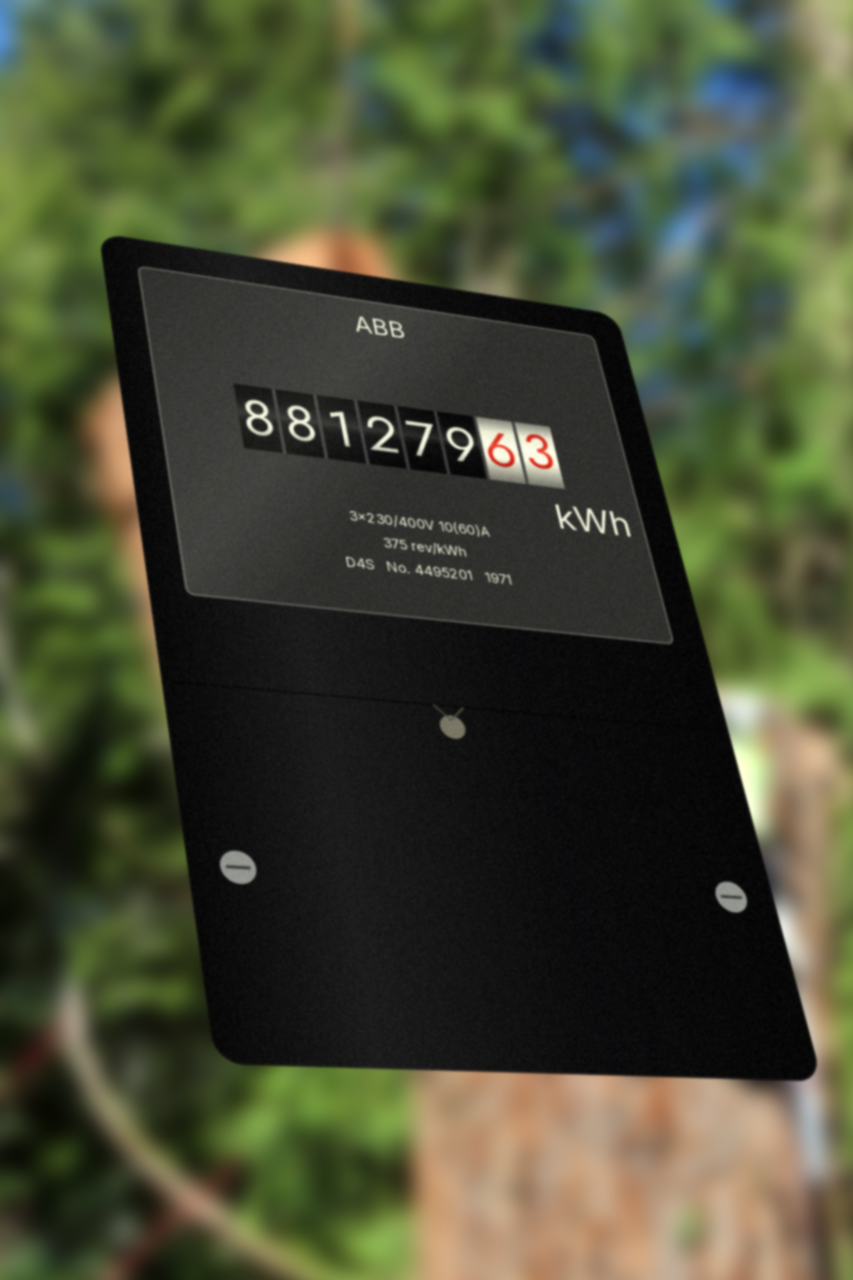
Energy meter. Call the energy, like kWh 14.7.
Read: kWh 881279.63
